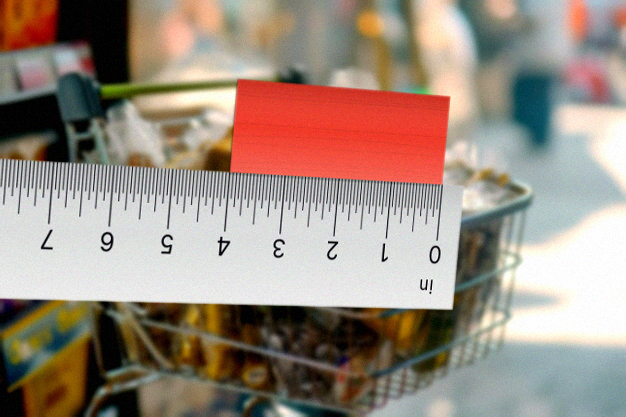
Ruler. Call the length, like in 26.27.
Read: in 4
